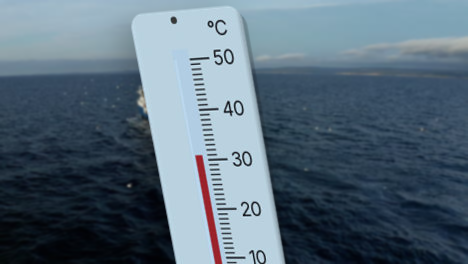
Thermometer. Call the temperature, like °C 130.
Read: °C 31
